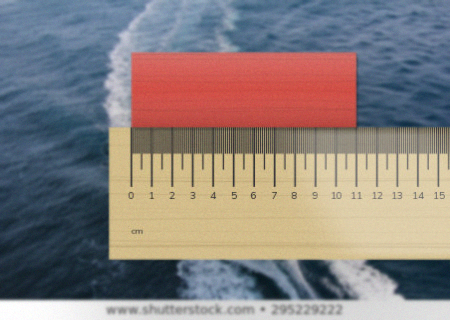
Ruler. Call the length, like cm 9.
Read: cm 11
